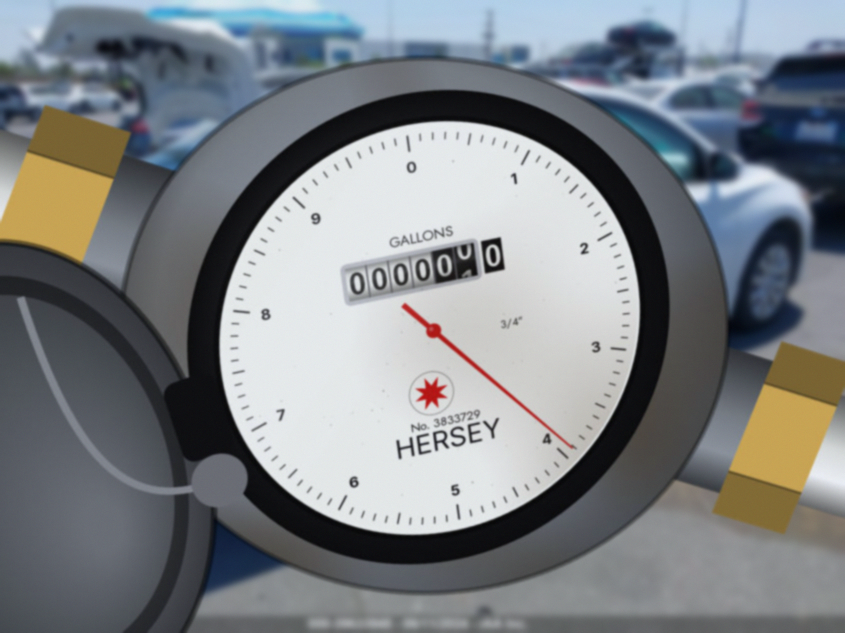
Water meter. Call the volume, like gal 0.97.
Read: gal 3.9
